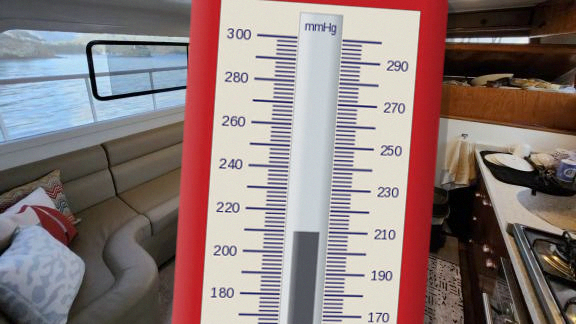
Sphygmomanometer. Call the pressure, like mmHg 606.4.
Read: mmHg 210
